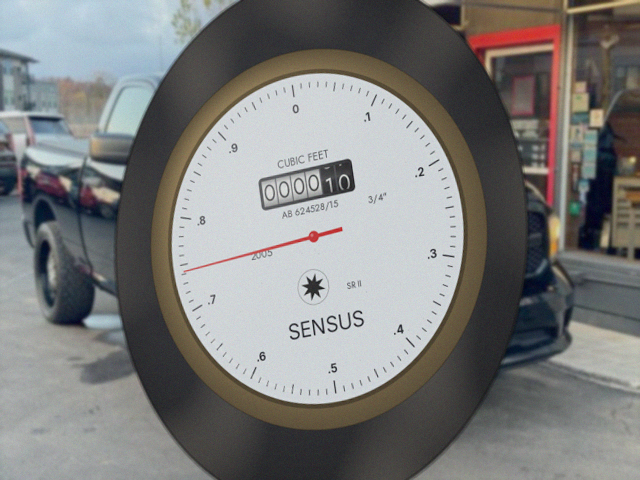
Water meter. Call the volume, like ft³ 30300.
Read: ft³ 9.74
